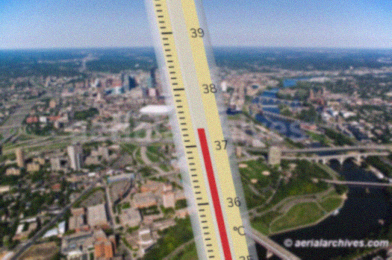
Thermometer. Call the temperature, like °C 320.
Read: °C 37.3
